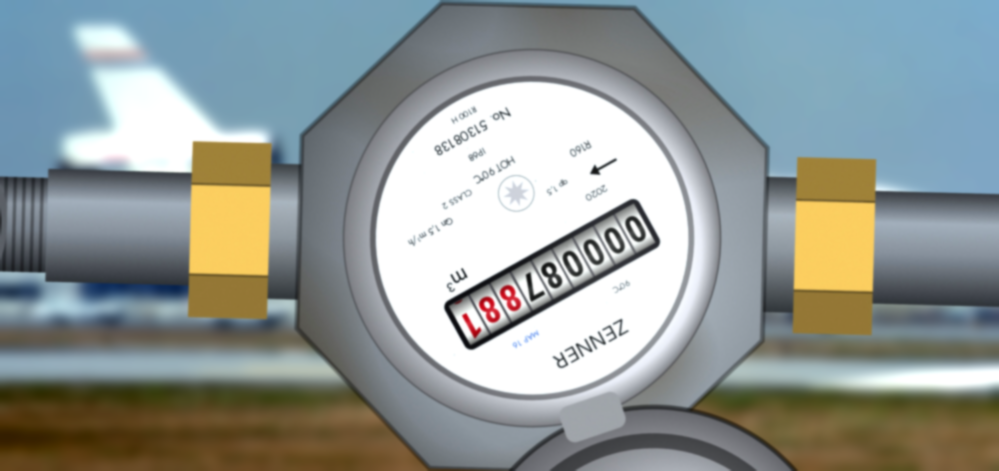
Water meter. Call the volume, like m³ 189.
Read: m³ 87.881
